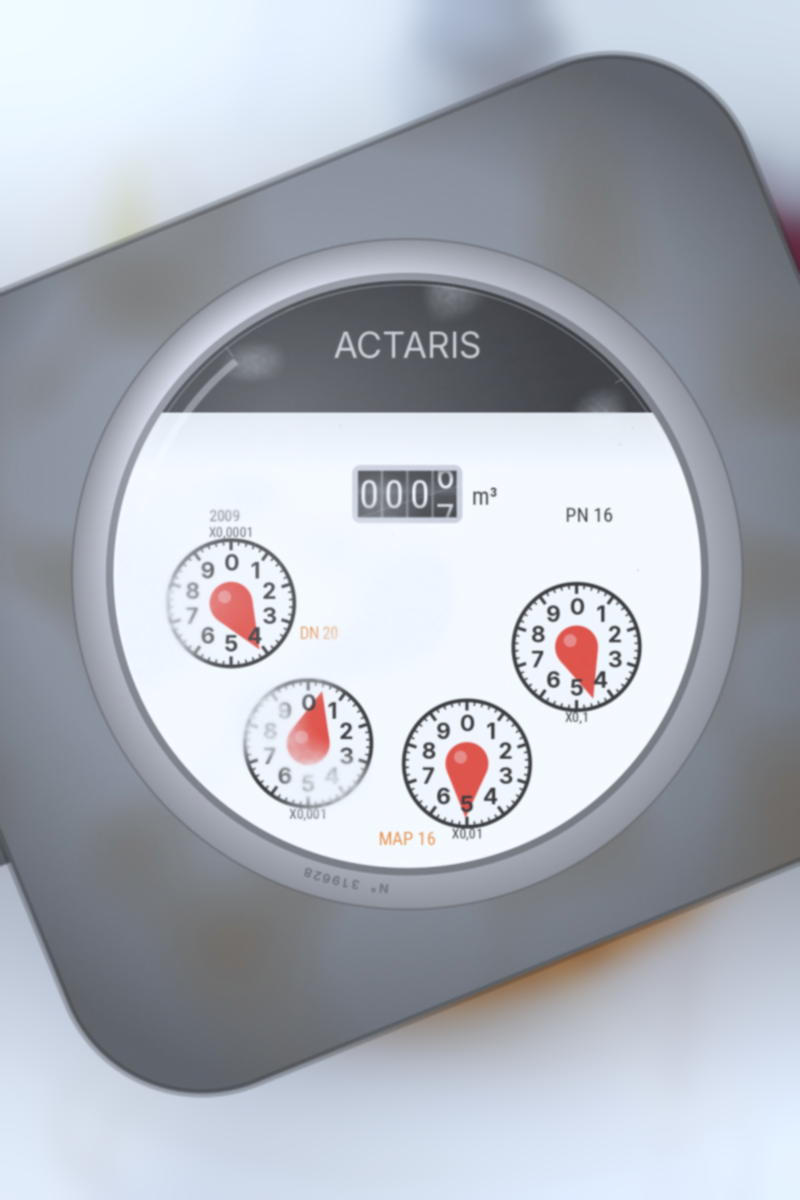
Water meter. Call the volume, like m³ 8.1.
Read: m³ 6.4504
